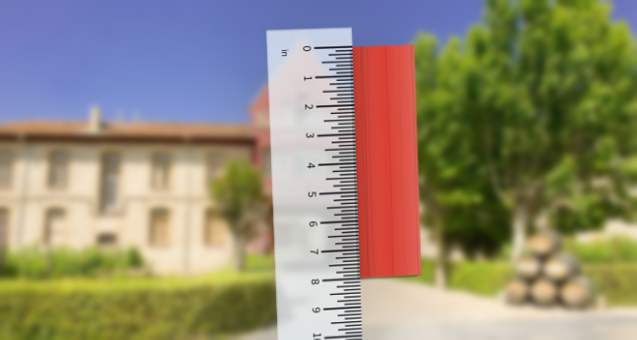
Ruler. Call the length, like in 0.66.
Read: in 8
